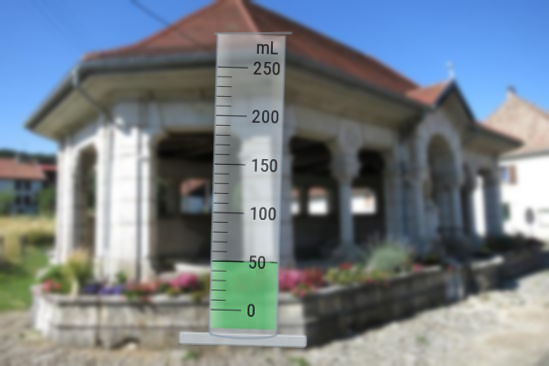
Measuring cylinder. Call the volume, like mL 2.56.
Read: mL 50
